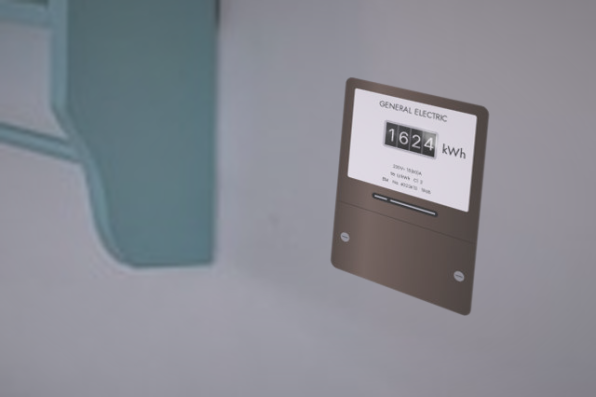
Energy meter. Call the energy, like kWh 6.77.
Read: kWh 1624
